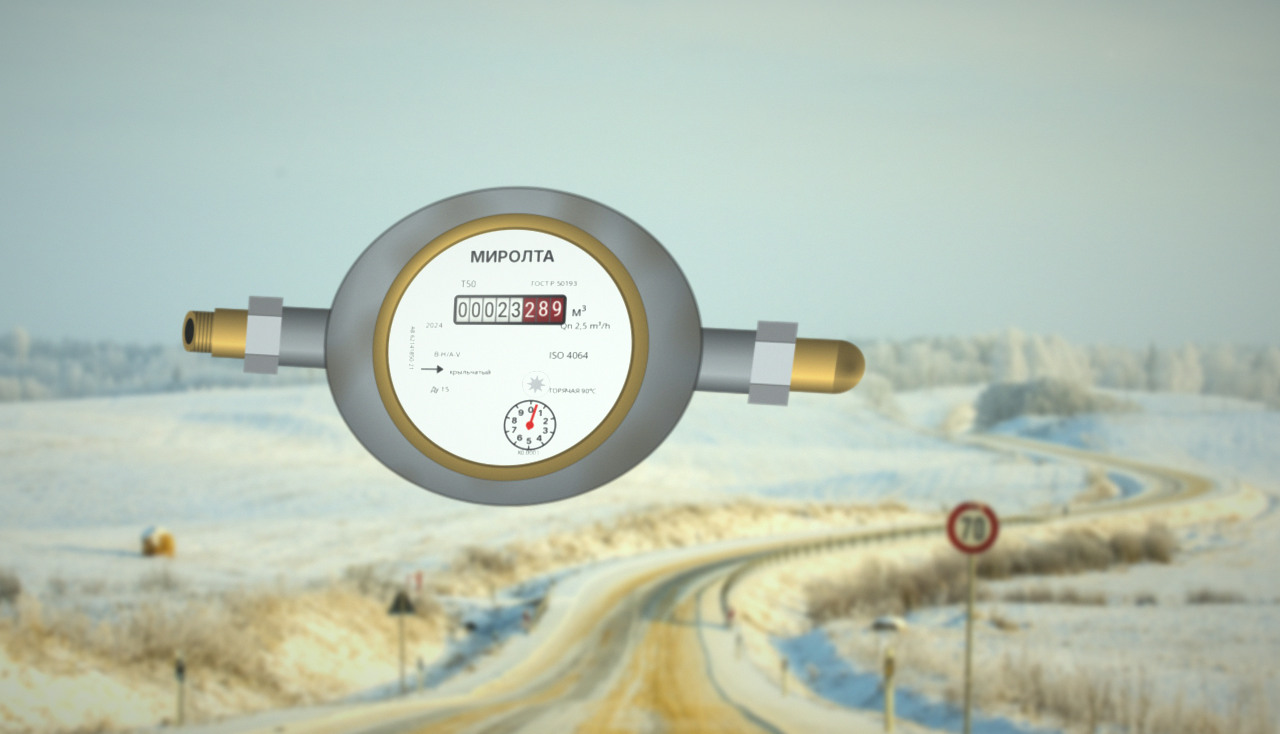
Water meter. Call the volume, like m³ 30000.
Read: m³ 23.2890
